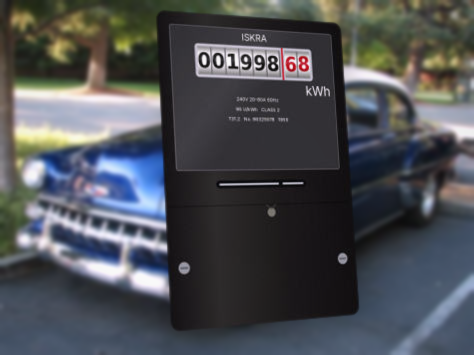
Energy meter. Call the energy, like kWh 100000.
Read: kWh 1998.68
